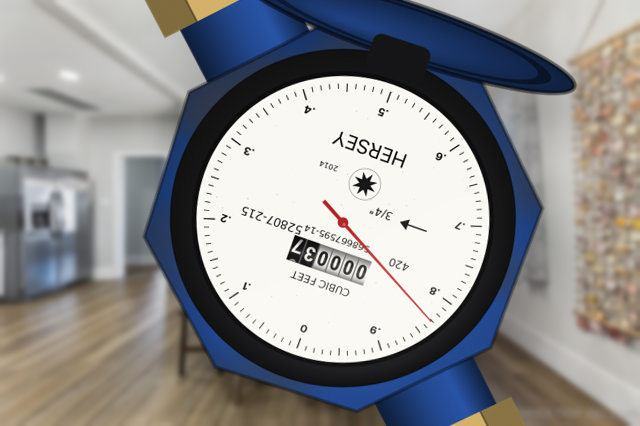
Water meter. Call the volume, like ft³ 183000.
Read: ft³ 36.83
